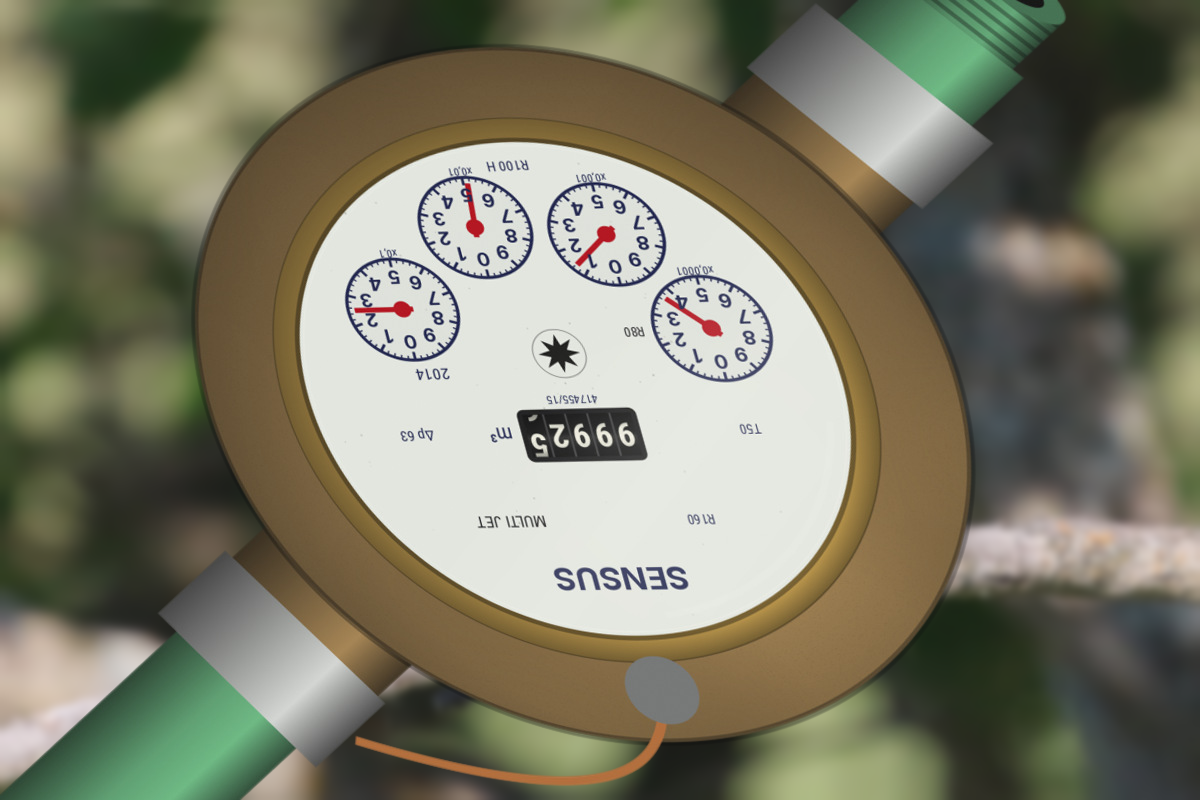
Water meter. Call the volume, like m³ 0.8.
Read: m³ 99925.2513
